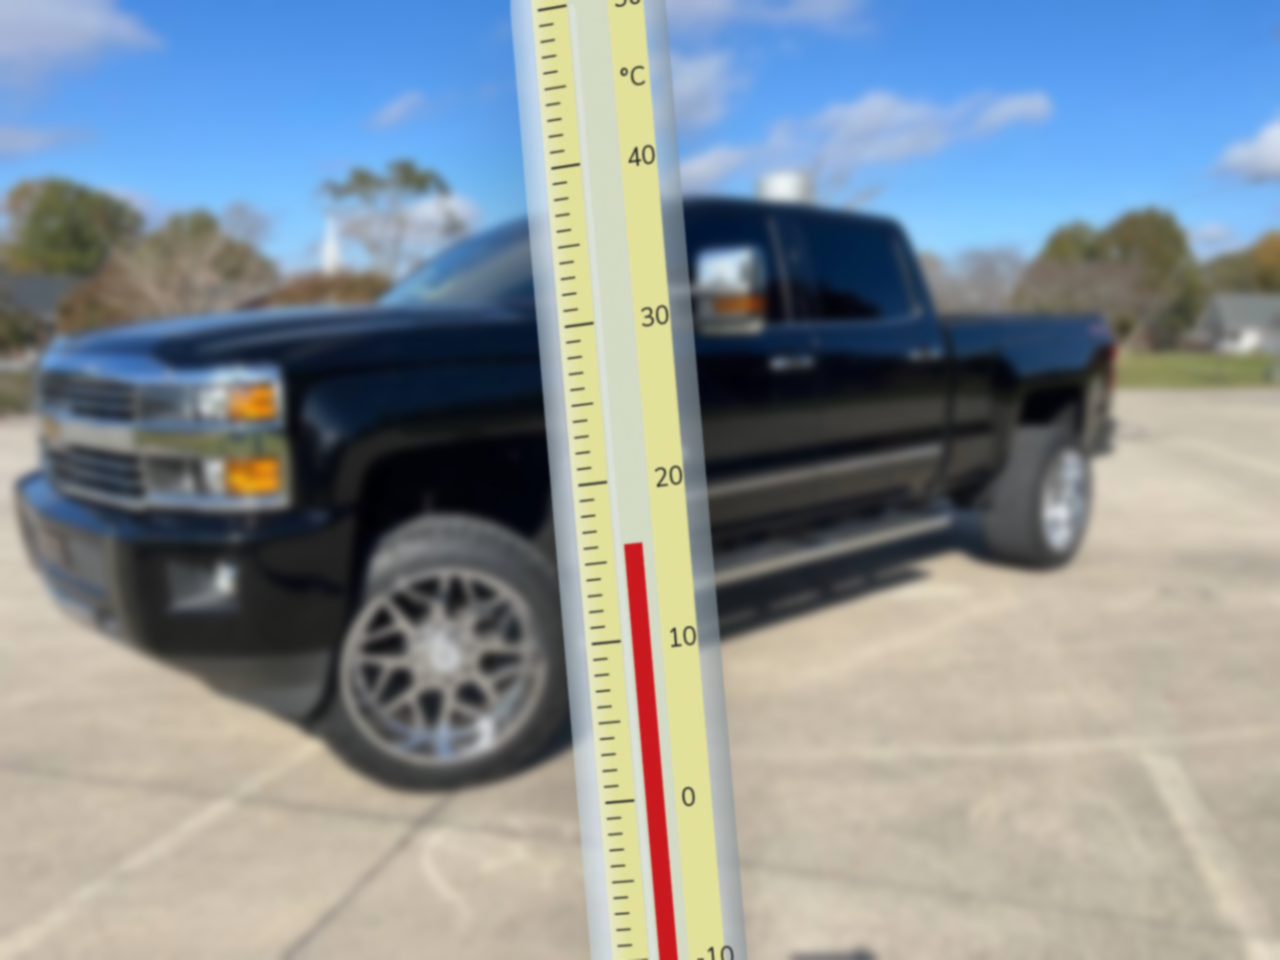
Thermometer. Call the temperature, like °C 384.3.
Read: °C 16
